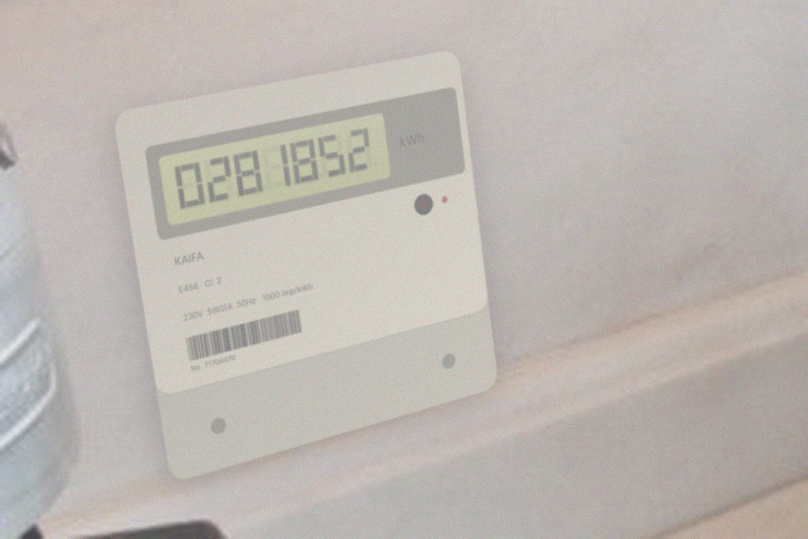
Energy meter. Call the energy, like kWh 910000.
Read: kWh 281852
